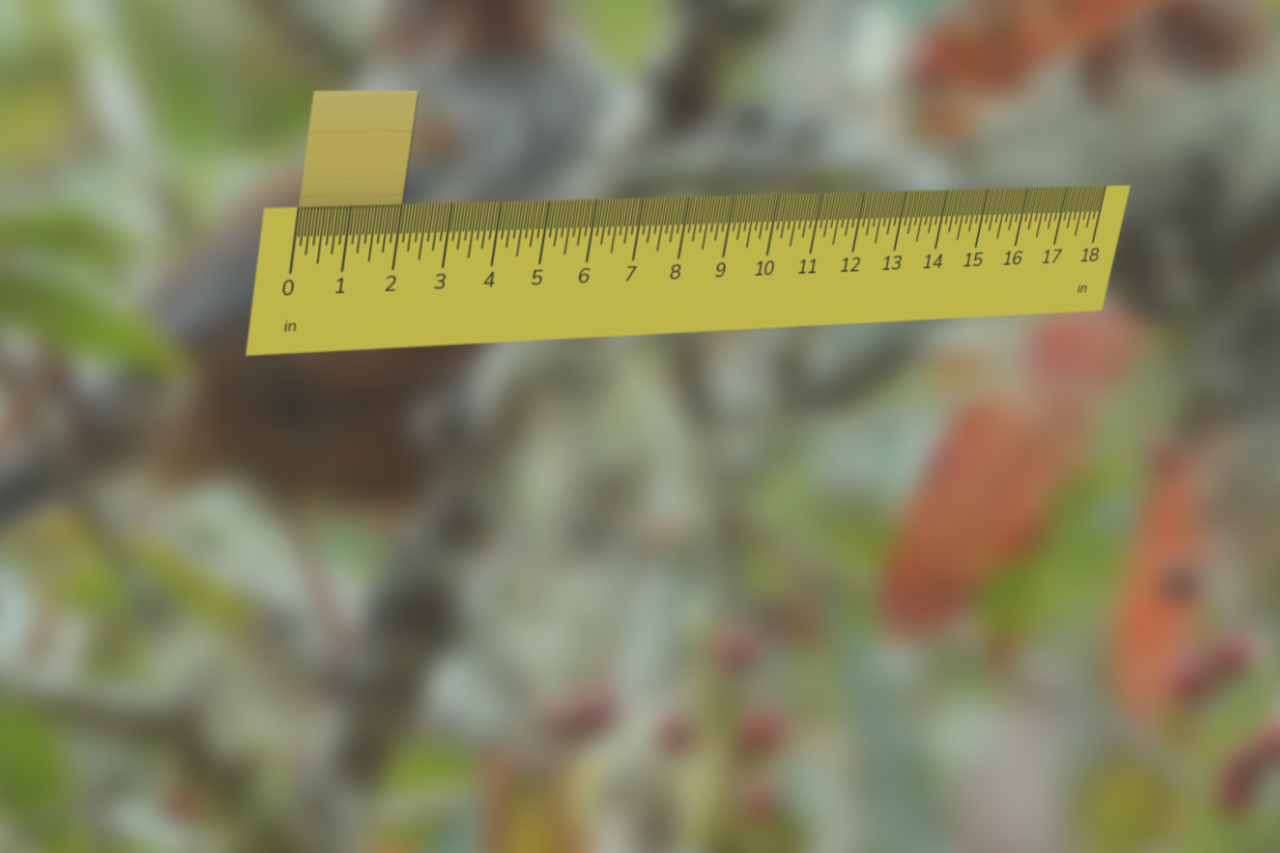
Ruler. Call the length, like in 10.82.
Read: in 2
